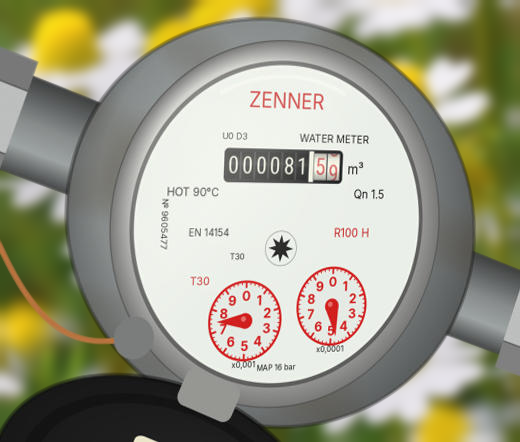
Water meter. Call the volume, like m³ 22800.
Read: m³ 81.5874
